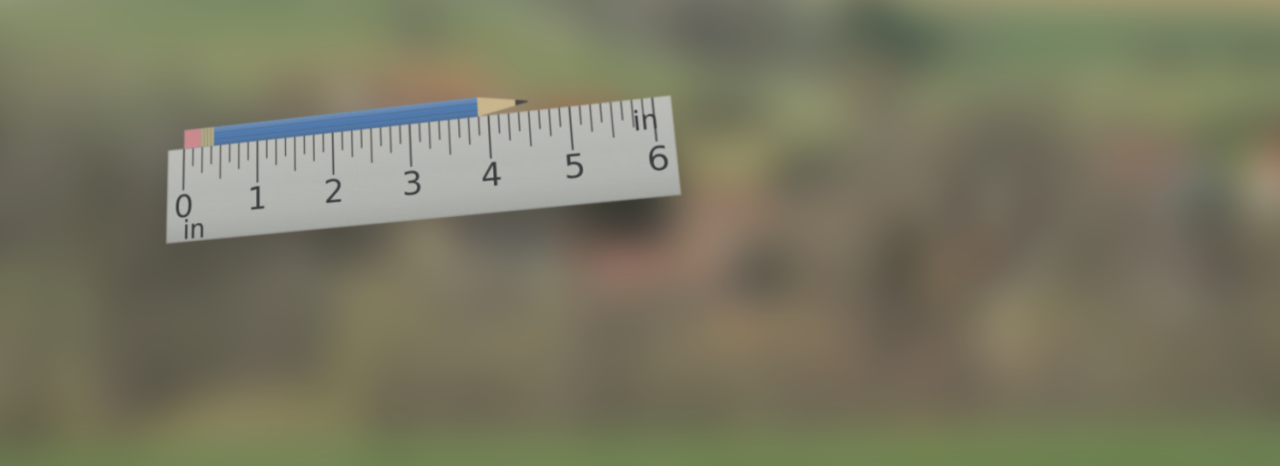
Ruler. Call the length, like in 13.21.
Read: in 4.5
